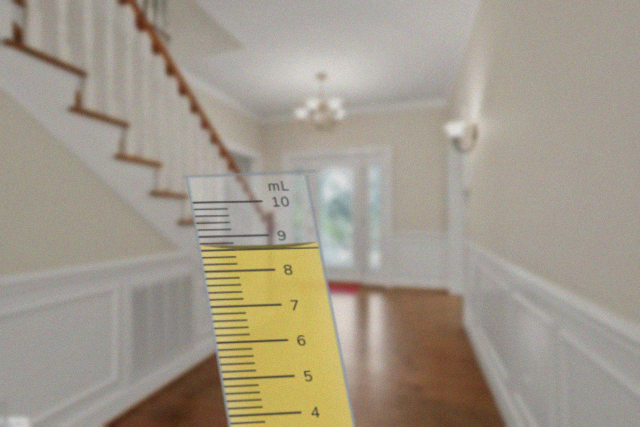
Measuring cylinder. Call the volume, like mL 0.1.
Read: mL 8.6
